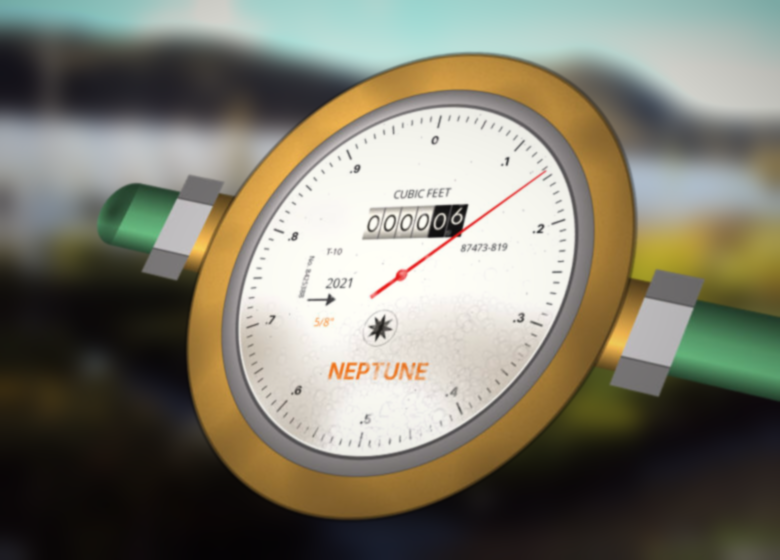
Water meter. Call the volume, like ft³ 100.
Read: ft³ 6.14
